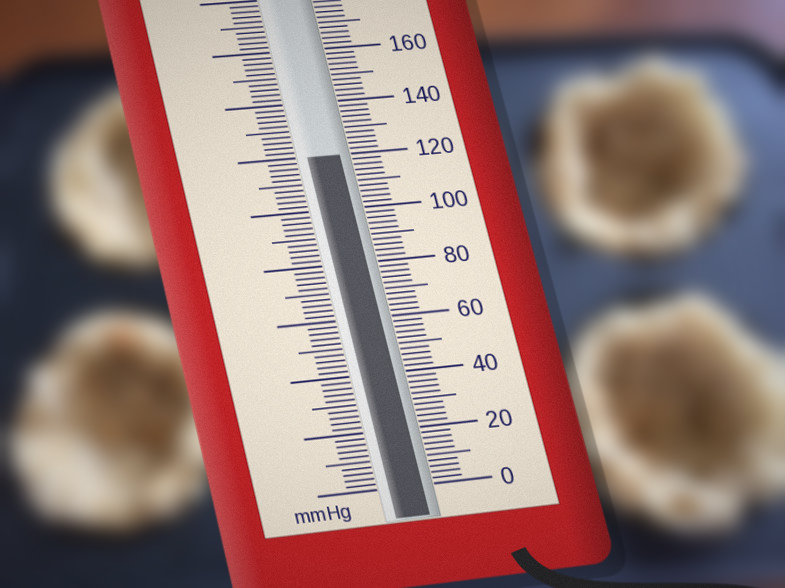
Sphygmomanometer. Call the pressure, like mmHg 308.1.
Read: mmHg 120
